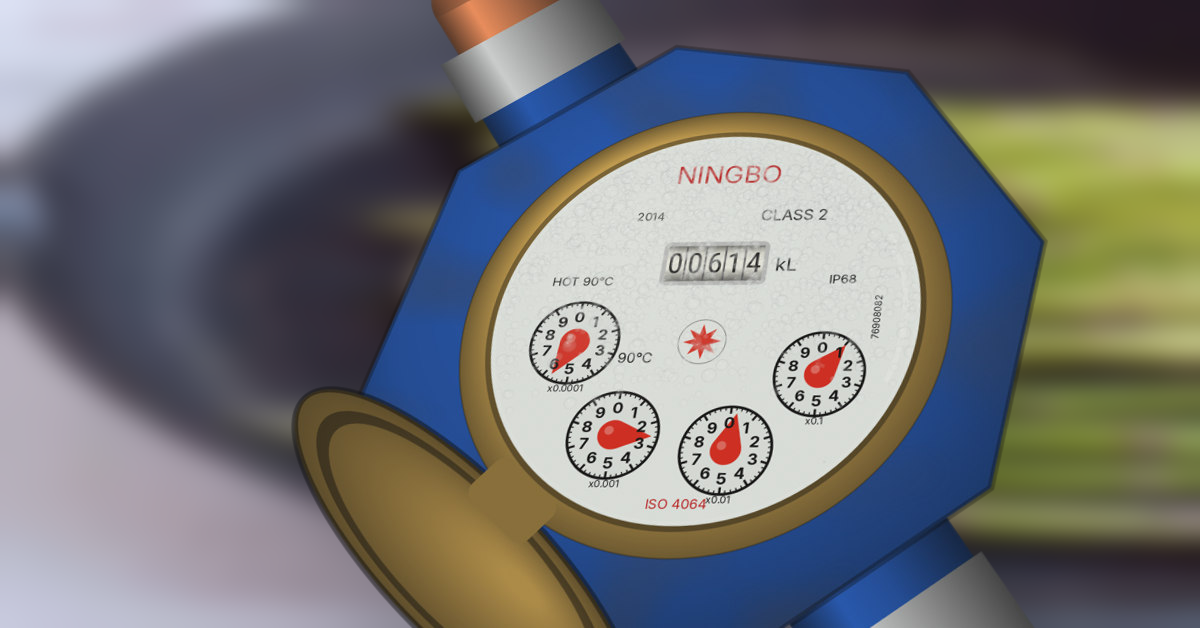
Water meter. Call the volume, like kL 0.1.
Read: kL 614.1025
